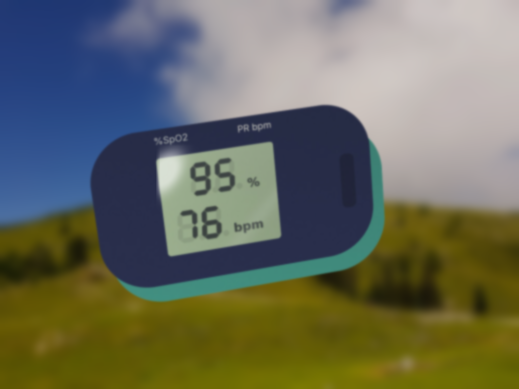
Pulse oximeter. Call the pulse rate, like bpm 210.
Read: bpm 76
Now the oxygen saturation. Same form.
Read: % 95
